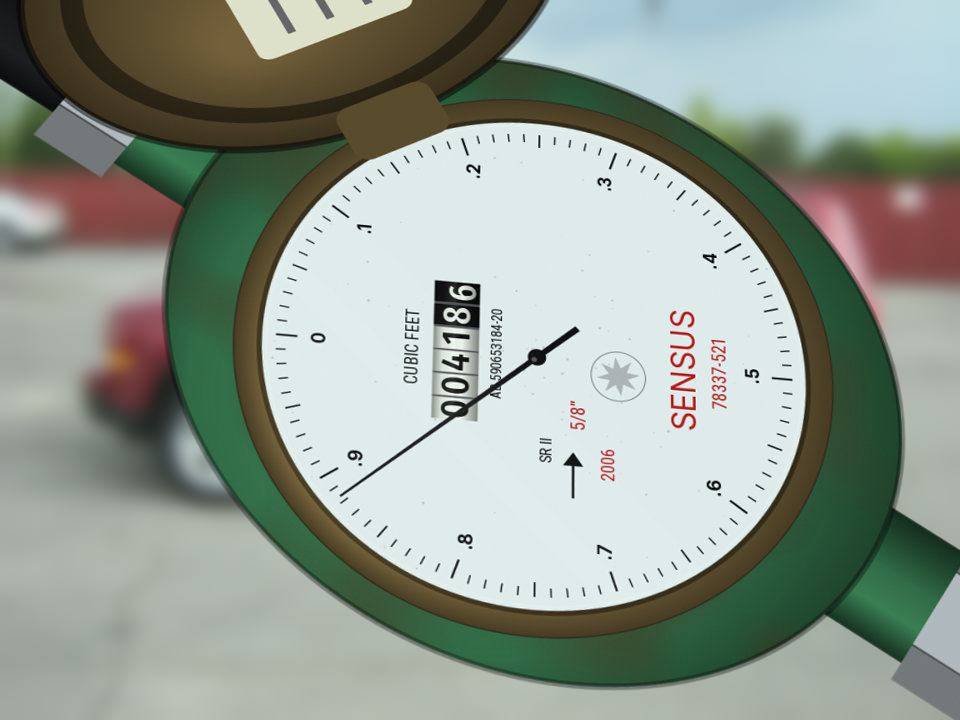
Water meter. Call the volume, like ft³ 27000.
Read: ft³ 4185.88
